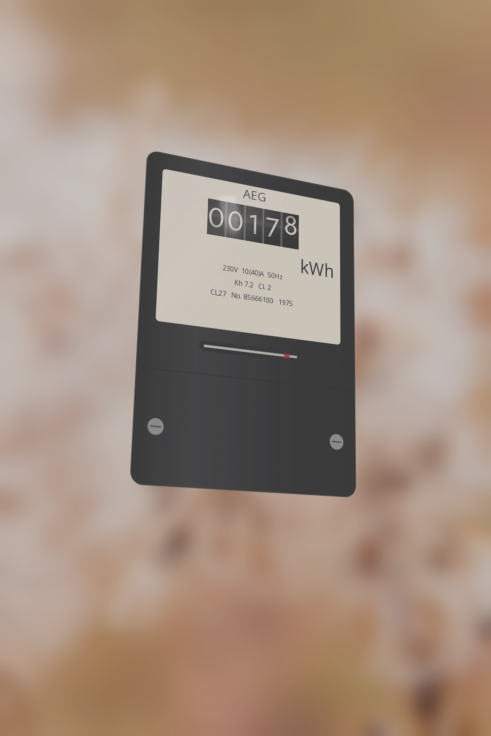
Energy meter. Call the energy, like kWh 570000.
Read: kWh 178
